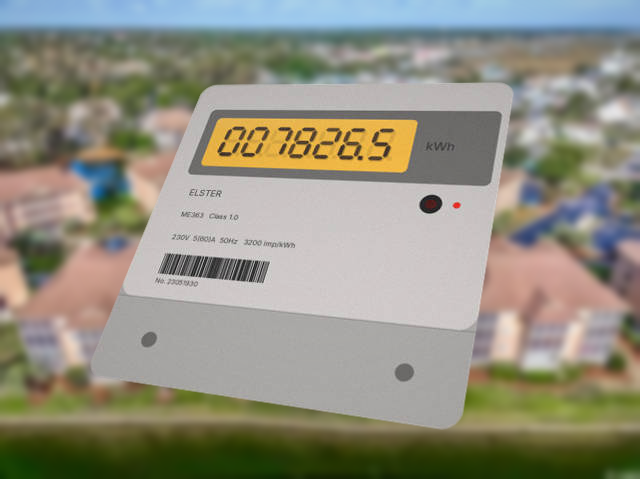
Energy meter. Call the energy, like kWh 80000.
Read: kWh 7826.5
